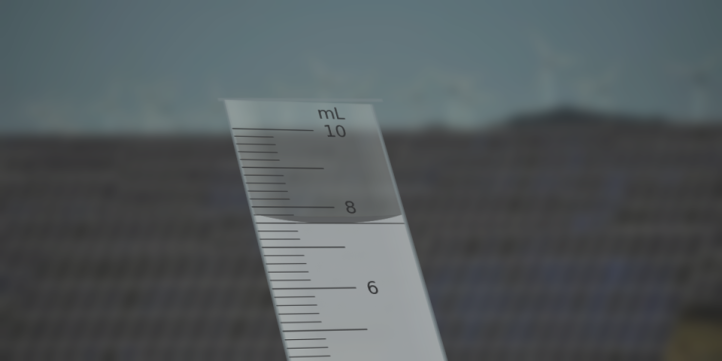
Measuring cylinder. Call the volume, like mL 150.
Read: mL 7.6
